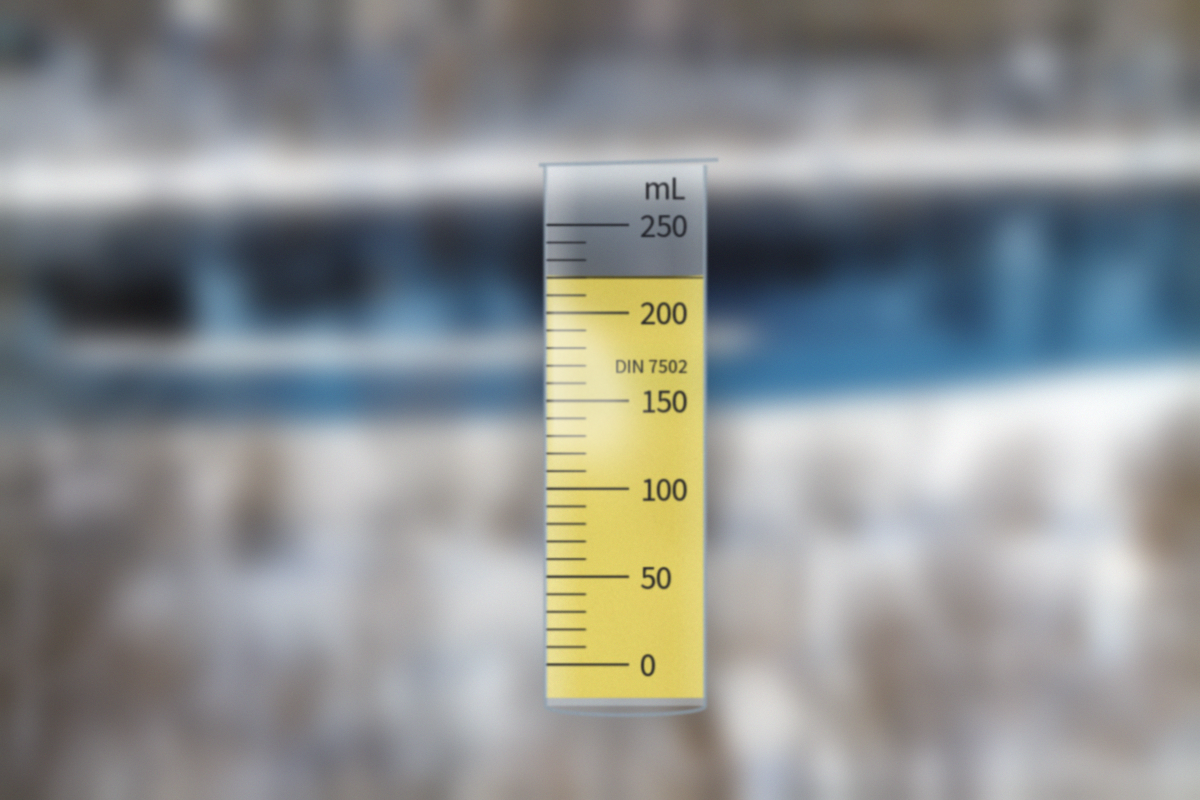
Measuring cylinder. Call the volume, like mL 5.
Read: mL 220
